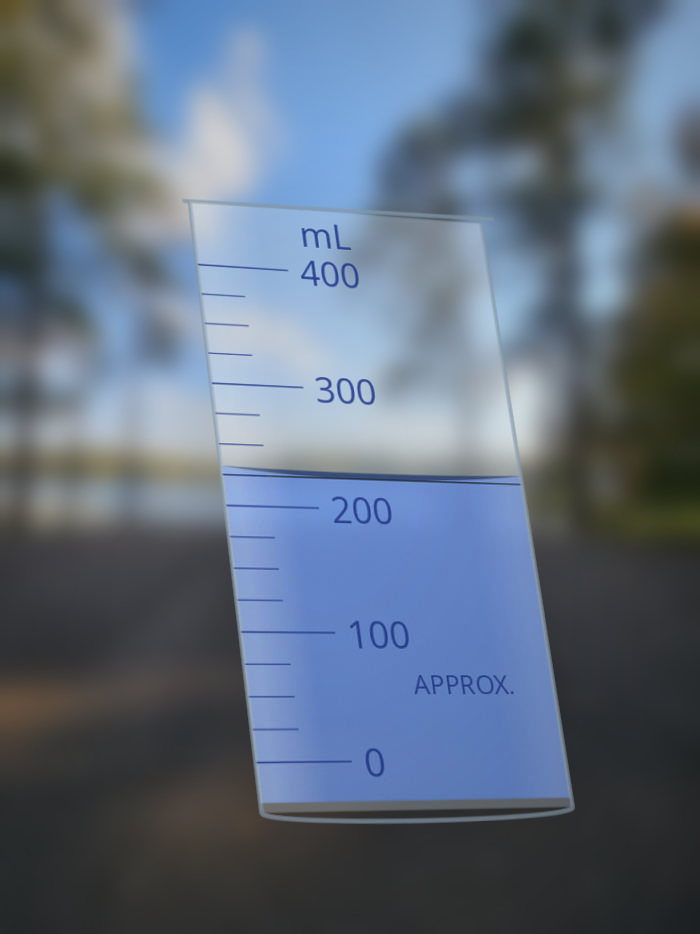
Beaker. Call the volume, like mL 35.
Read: mL 225
